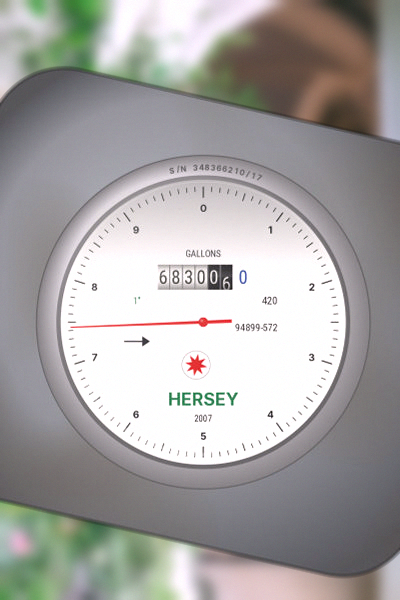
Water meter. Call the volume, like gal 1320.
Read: gal 6830057.4
